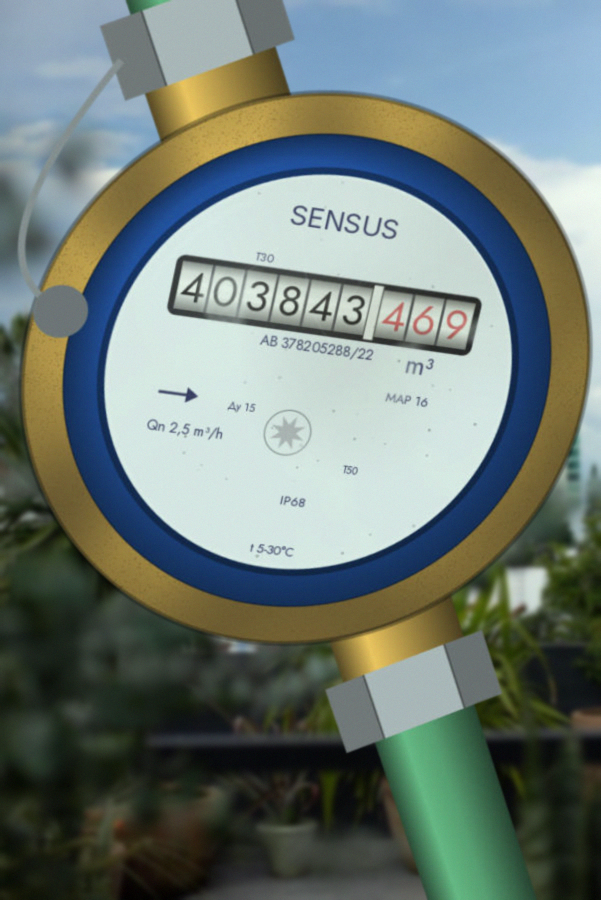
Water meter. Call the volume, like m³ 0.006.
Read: m³ 403843.469
